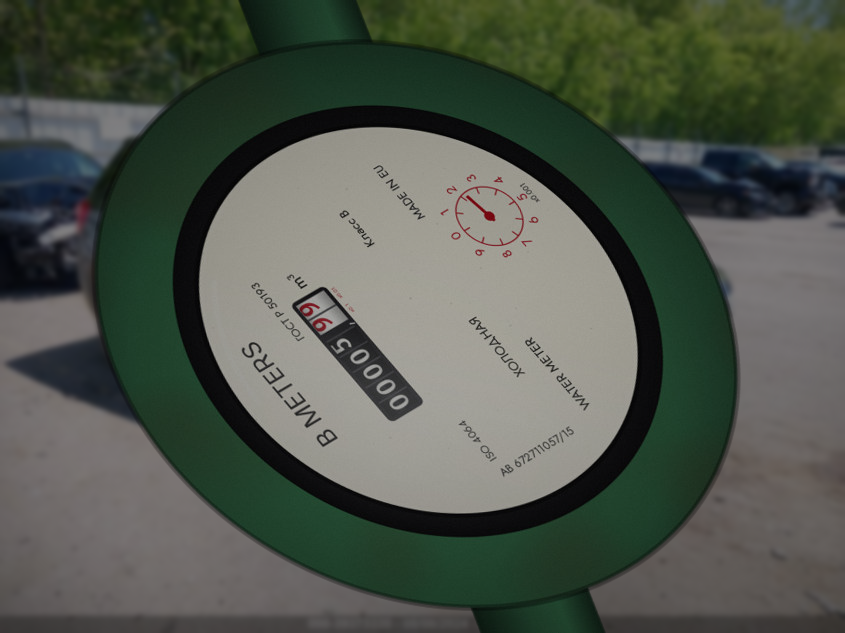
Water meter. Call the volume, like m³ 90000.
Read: m³ 5.992
